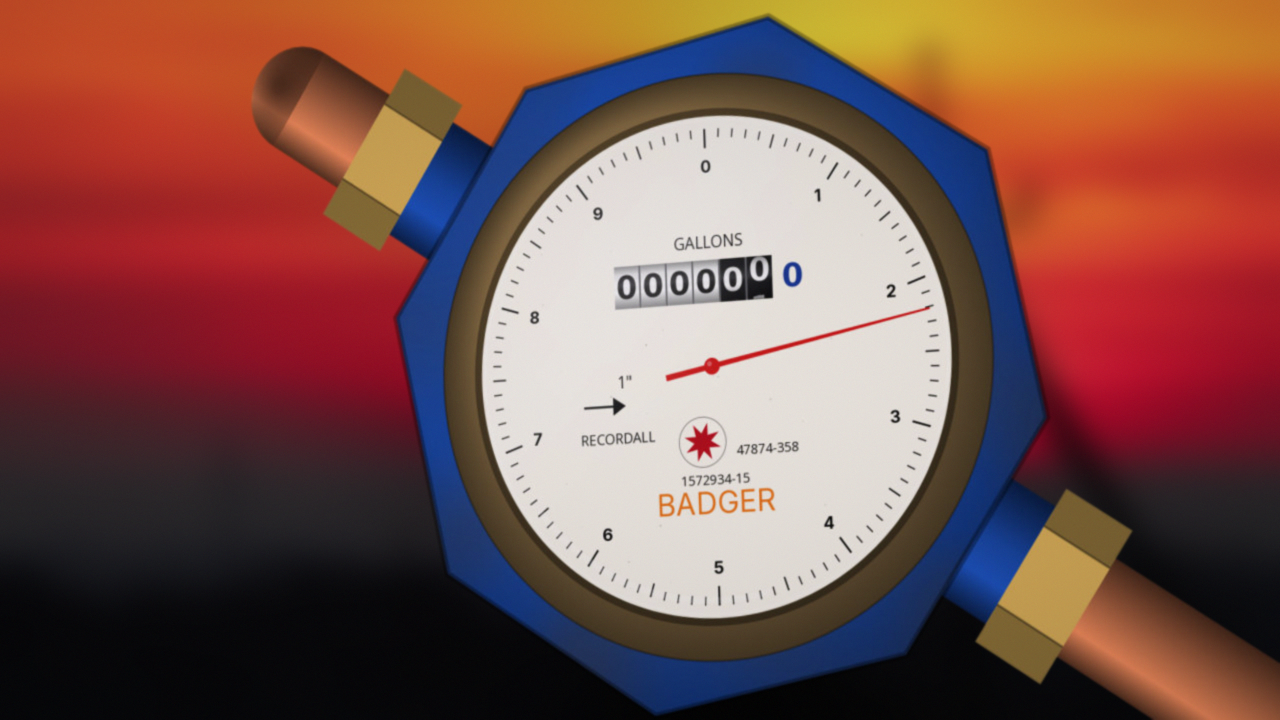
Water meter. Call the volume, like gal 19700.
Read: gal 2.2
